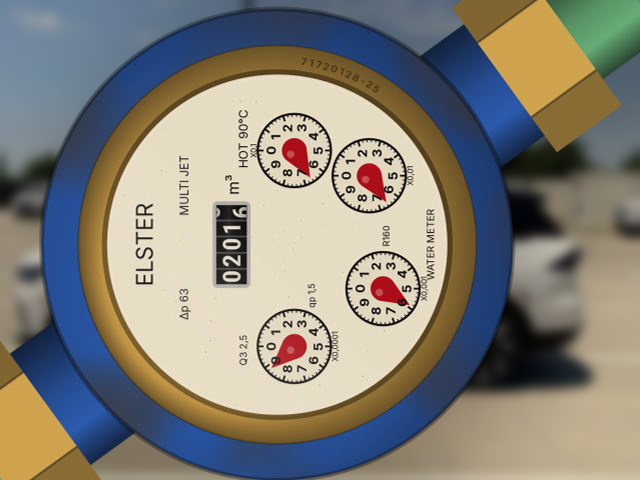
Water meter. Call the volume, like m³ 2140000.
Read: m³ 2015.6658
